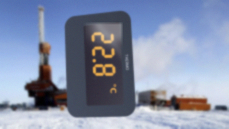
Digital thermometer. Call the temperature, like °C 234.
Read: °C 22.8
